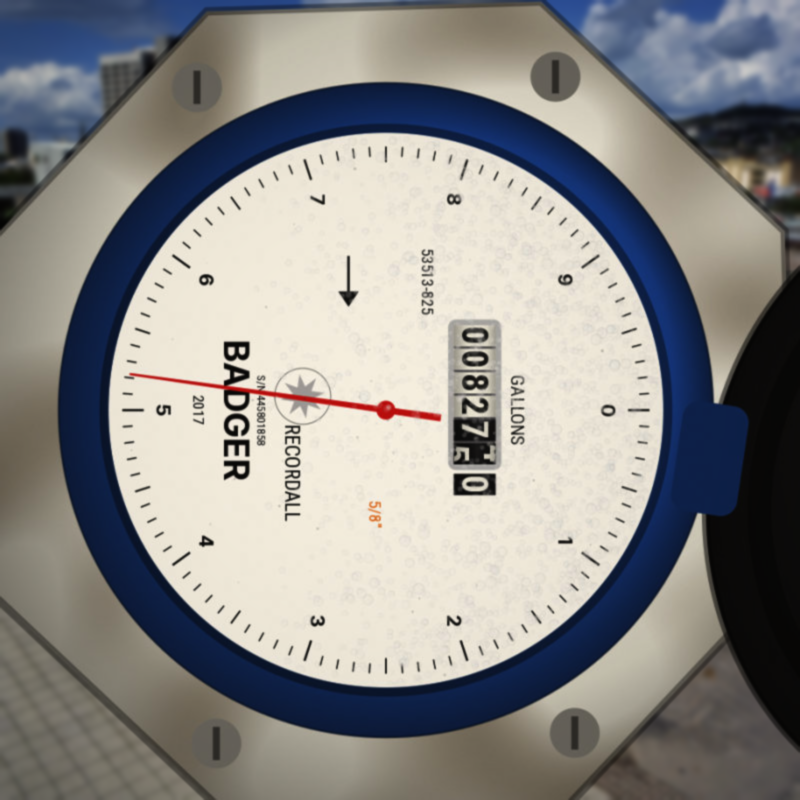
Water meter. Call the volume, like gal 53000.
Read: gal 82745.2
